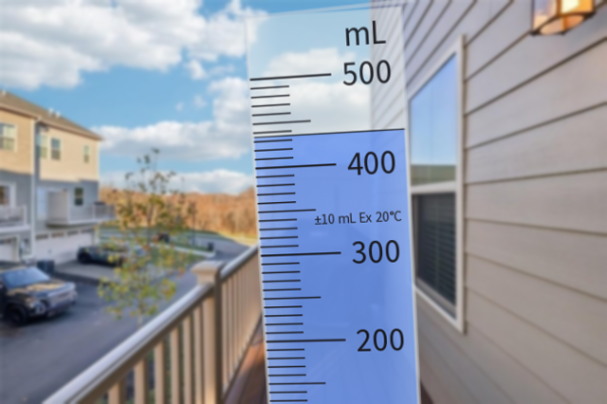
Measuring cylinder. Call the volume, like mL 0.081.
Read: mL 435
